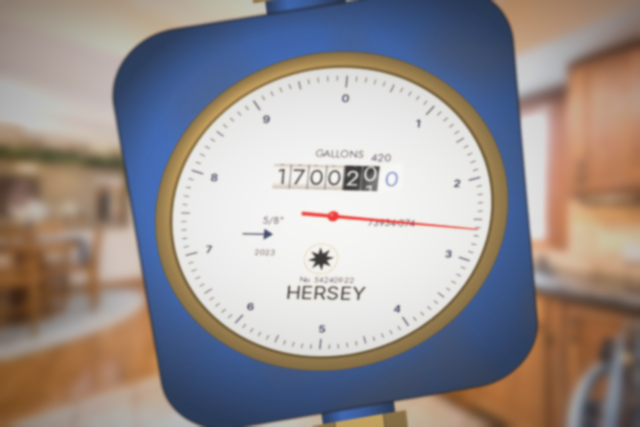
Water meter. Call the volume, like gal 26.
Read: gal 1700202.6
